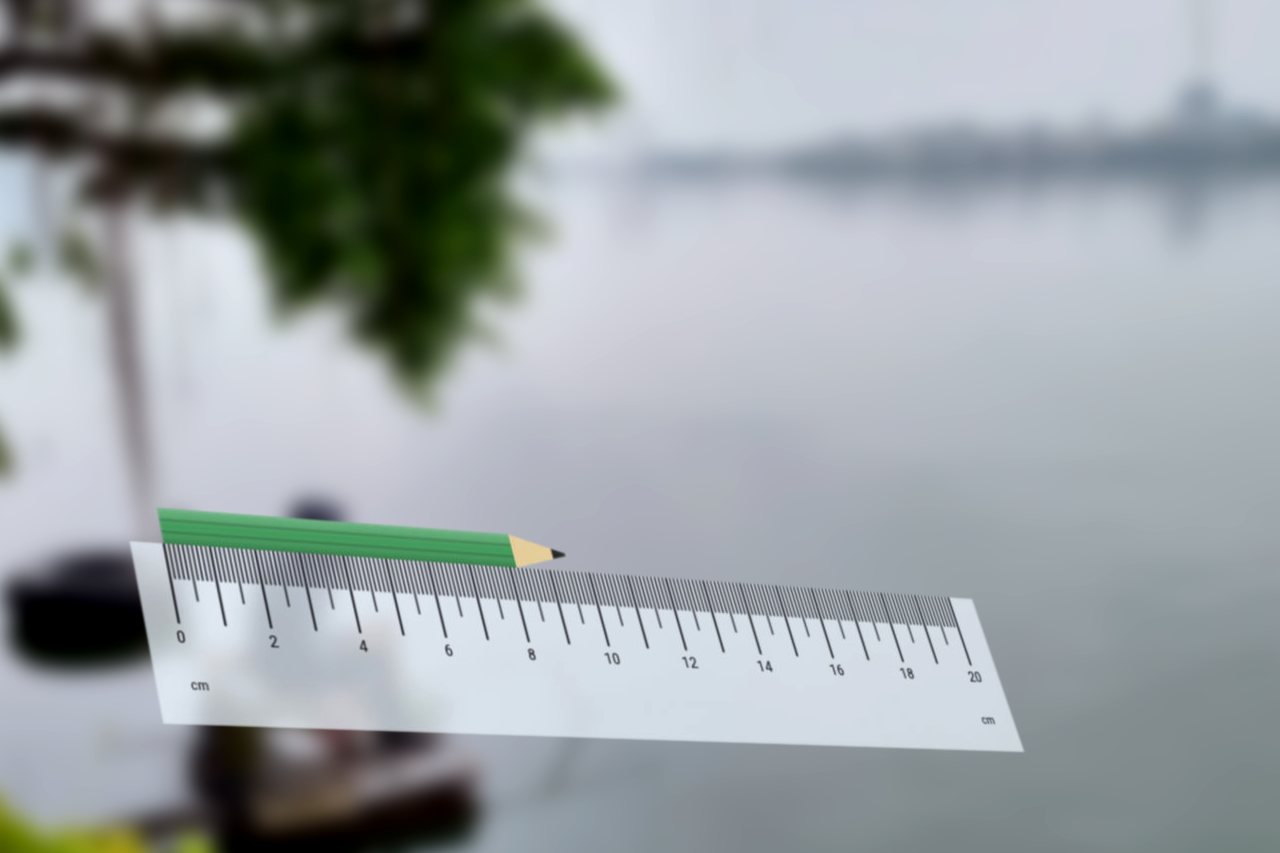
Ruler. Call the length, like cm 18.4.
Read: cm 9.5
